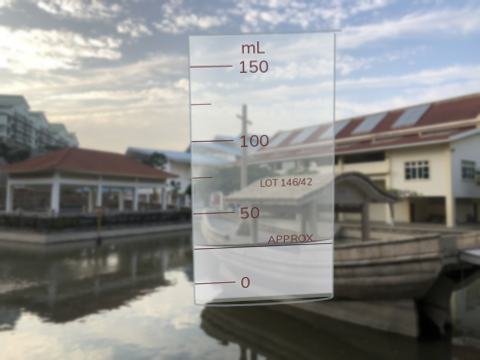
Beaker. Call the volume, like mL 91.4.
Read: mL 25
